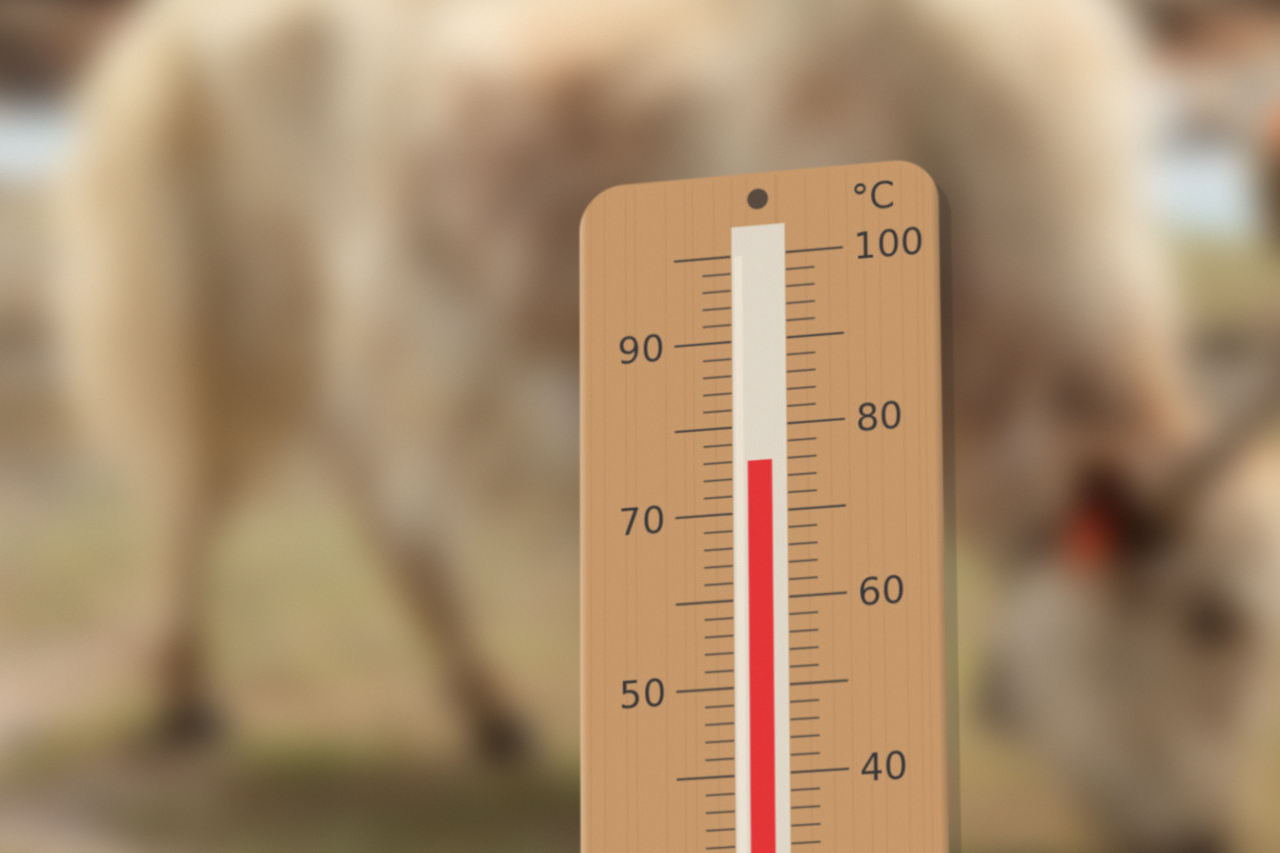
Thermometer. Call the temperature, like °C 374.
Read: °C 76
